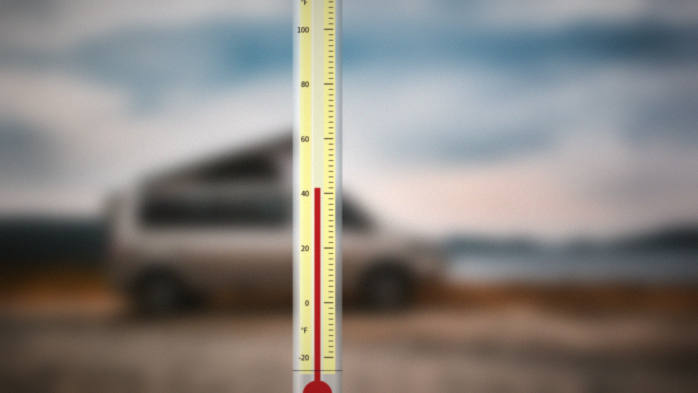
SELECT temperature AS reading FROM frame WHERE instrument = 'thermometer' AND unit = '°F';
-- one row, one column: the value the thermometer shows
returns 42 °F
